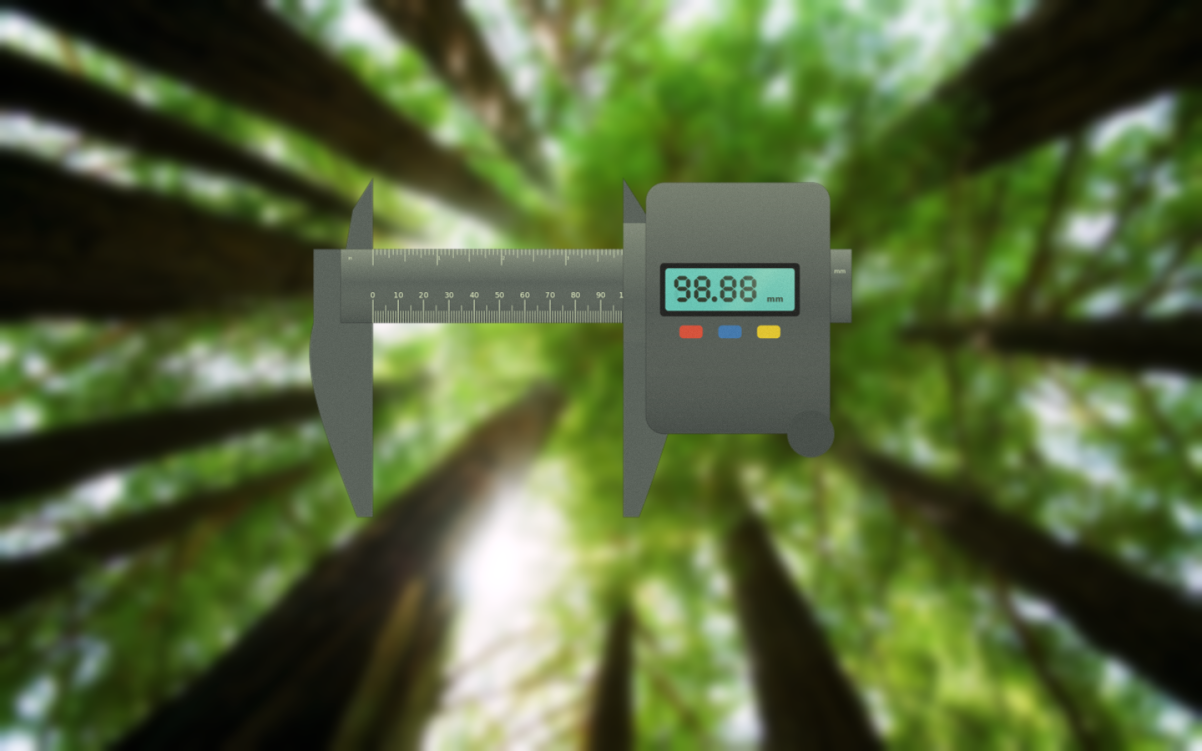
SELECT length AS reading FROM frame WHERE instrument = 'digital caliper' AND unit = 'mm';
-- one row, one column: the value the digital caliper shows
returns 98.88 mm
